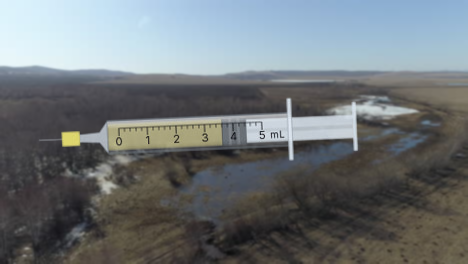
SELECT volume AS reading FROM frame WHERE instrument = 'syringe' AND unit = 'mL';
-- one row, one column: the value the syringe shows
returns 3.6 mL
